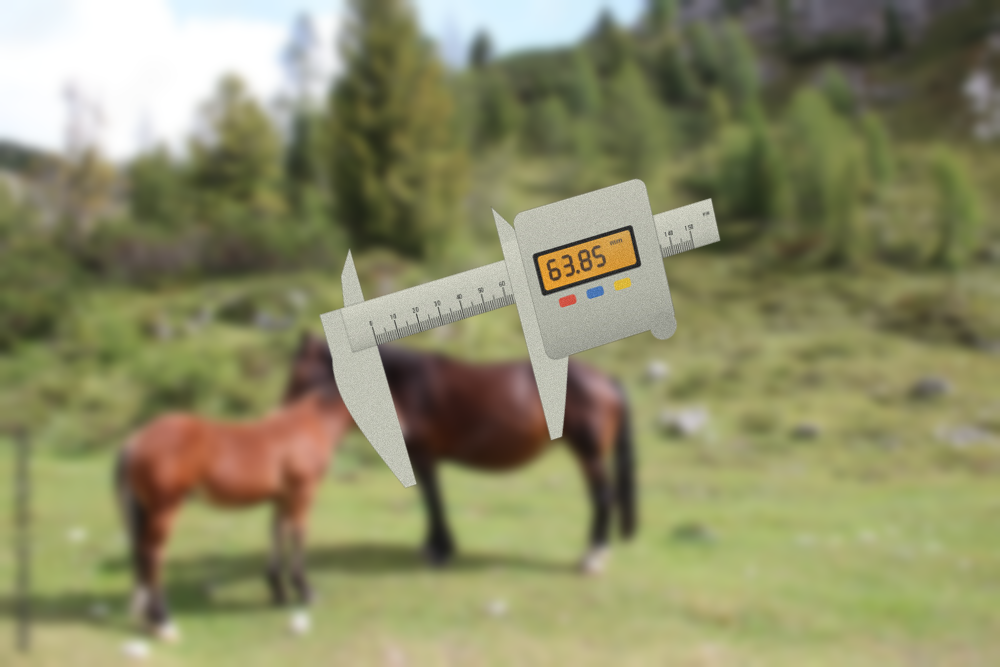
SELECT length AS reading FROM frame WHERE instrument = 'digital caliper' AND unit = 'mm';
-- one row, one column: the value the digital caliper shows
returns 63.85 mm
